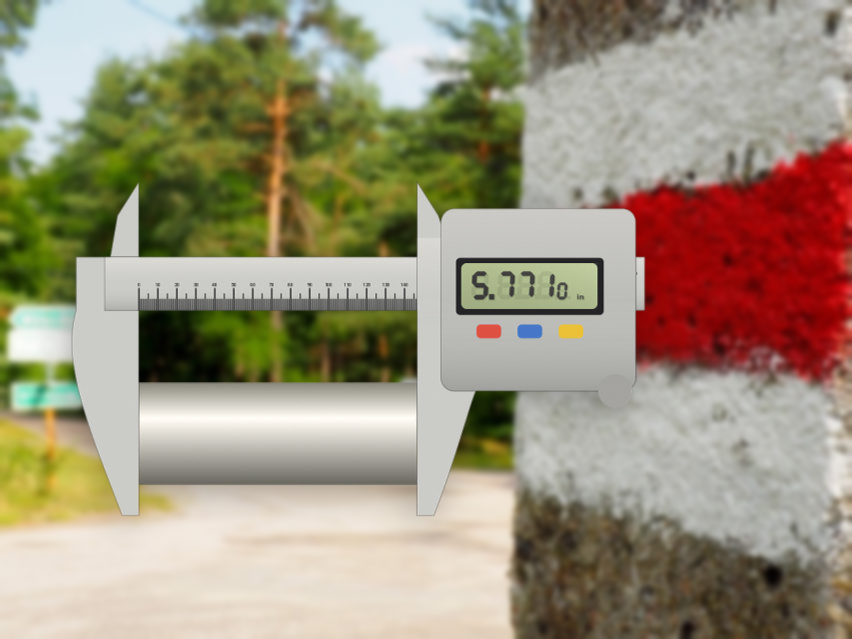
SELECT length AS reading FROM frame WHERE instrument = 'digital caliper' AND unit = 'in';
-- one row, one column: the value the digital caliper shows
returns 5.7710 in
